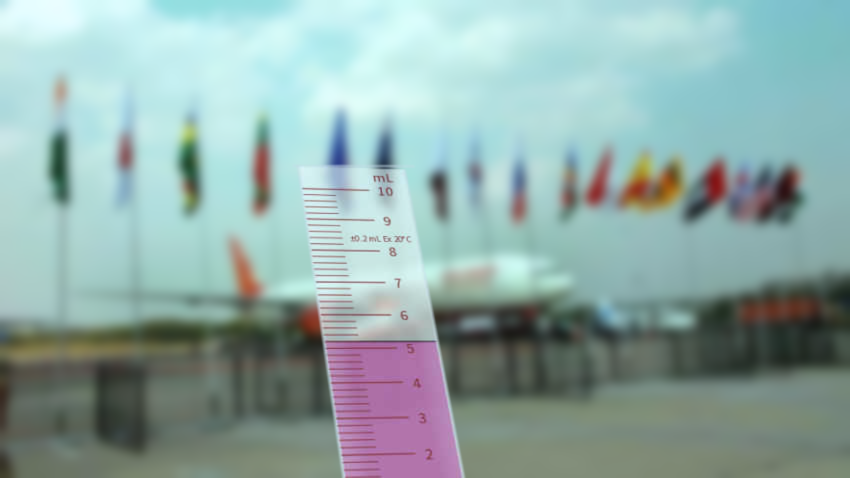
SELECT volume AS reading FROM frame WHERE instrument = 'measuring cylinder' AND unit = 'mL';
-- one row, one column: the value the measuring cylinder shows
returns 5.2 mL
